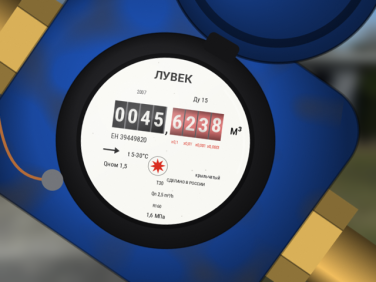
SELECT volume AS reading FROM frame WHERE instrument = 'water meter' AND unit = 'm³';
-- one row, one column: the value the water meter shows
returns 45.6238 m³
